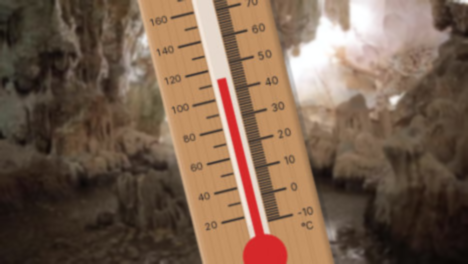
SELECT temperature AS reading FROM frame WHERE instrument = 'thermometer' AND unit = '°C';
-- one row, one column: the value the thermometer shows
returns 45 °C
